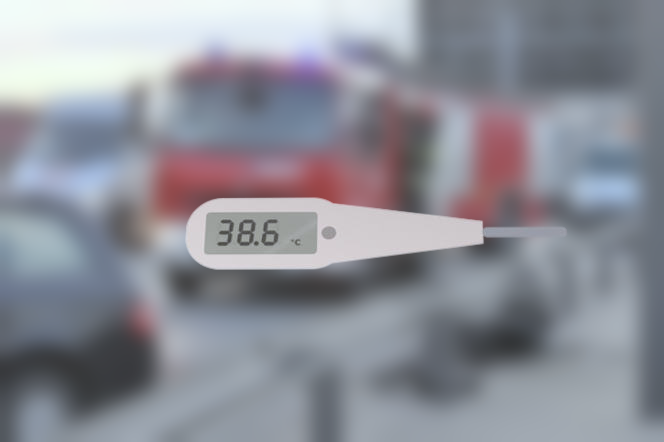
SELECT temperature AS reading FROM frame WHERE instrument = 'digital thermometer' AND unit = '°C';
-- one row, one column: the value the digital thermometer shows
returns 38.6 °C
